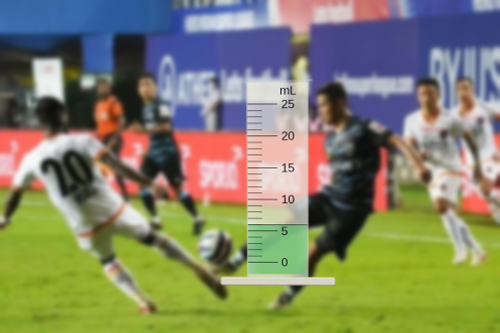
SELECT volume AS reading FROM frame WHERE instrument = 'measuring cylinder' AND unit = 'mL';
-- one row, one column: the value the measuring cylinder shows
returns 6 mL
